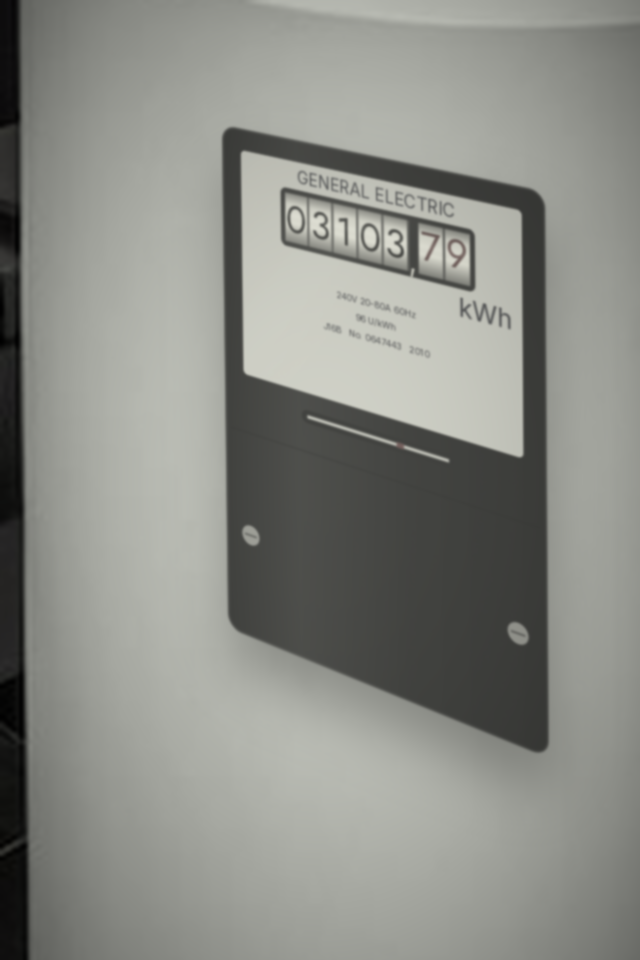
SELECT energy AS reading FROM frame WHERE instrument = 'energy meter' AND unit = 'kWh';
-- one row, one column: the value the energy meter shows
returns 3103.79 kWh
